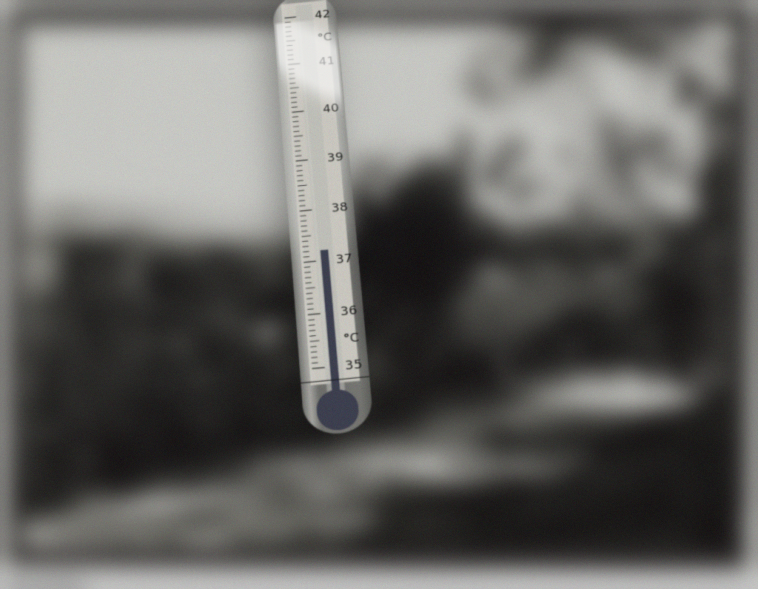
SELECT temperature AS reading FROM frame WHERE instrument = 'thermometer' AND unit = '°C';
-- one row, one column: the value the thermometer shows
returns 37.2 °C
